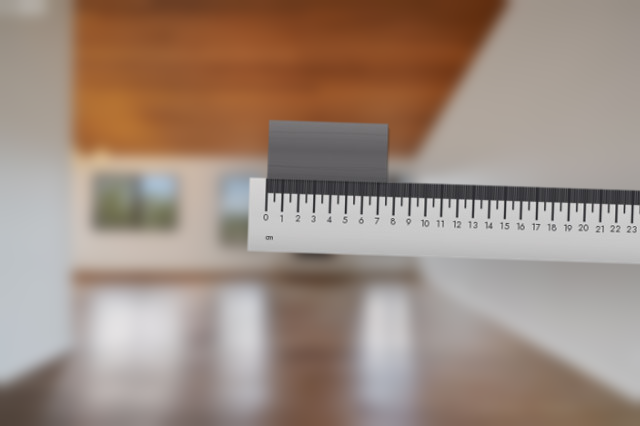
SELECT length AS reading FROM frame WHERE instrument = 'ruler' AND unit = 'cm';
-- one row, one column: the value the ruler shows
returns 7.5 cm
